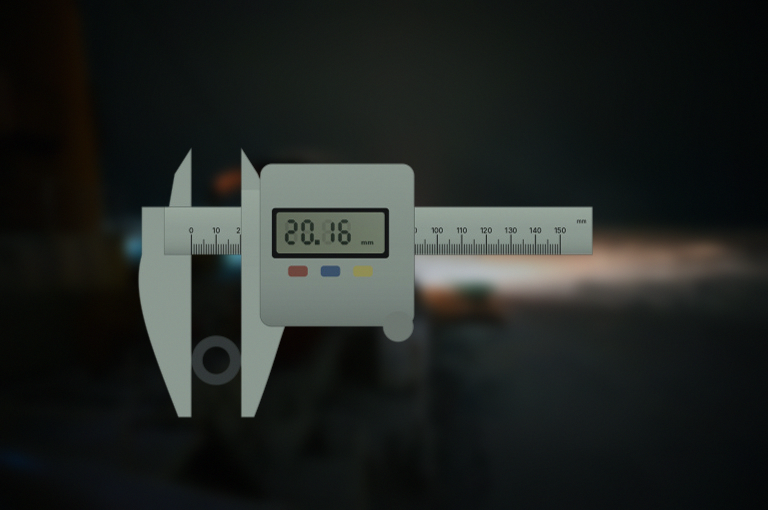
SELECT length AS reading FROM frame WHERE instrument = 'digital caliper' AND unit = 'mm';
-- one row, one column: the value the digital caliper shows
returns 20.16 mm
